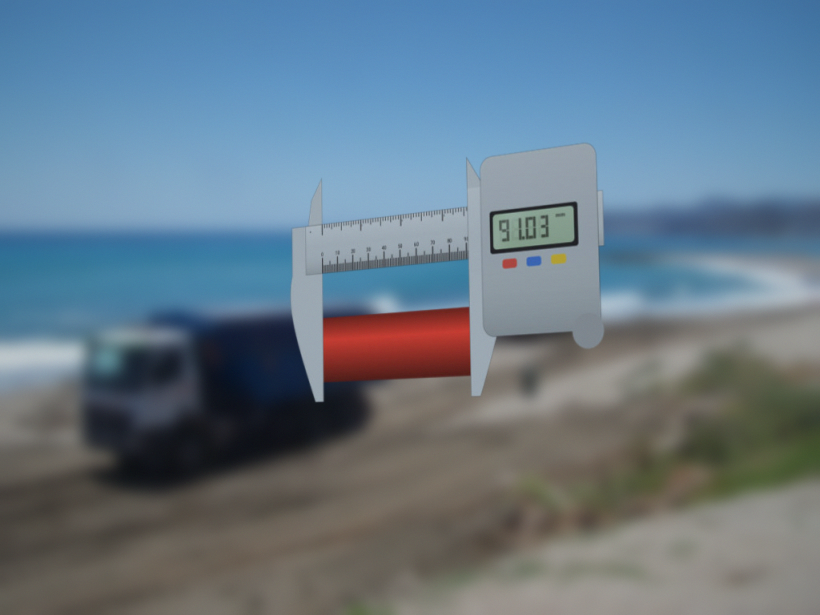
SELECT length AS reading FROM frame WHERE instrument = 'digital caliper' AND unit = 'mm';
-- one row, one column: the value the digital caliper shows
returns 91.03 mm
